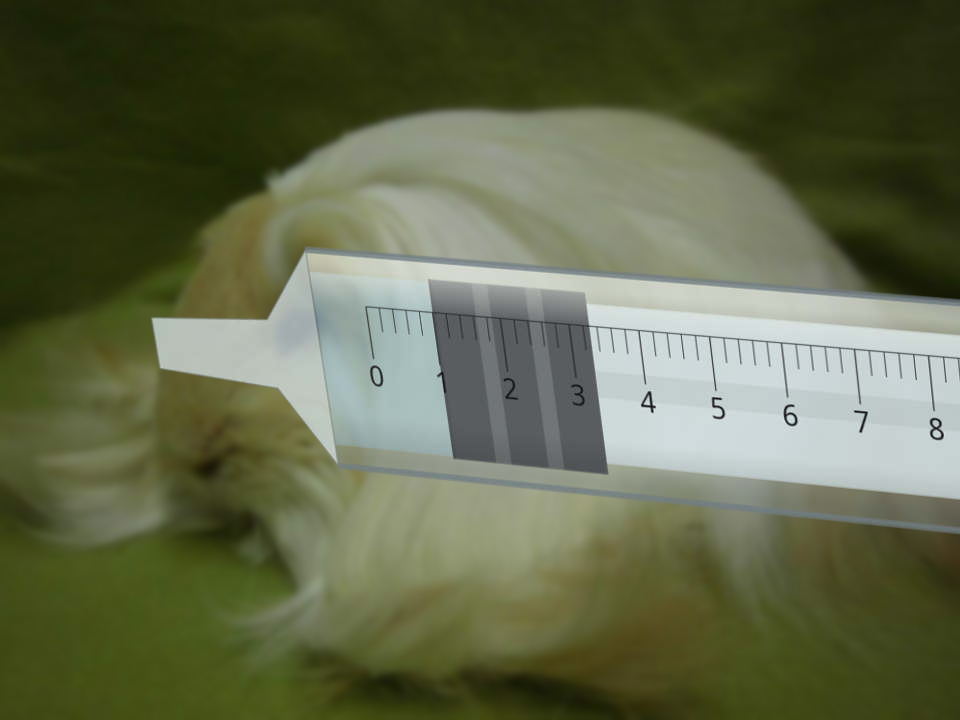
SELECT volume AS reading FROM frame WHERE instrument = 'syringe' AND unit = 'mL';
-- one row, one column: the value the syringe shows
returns 1 mL
